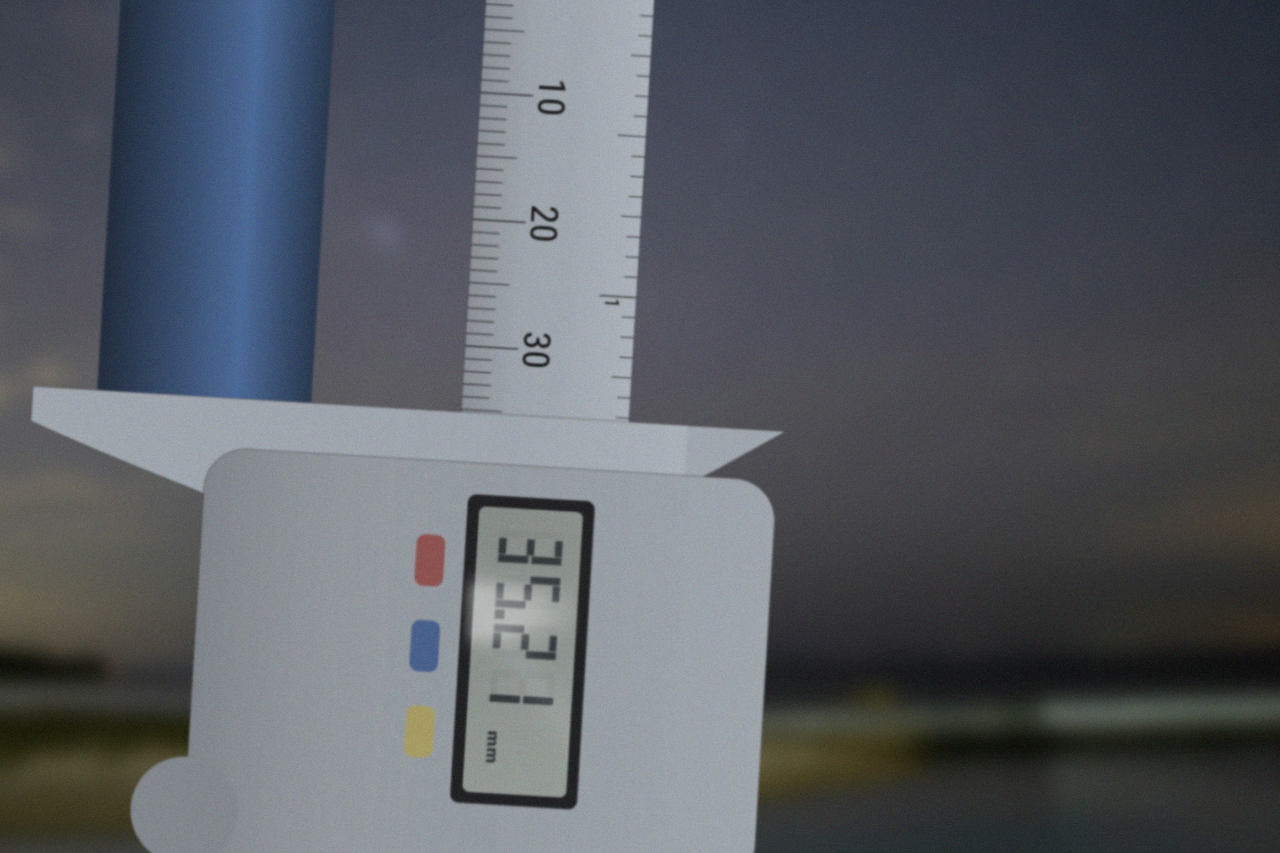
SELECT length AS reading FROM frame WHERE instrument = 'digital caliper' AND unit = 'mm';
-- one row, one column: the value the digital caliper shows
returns 35.21 mm
